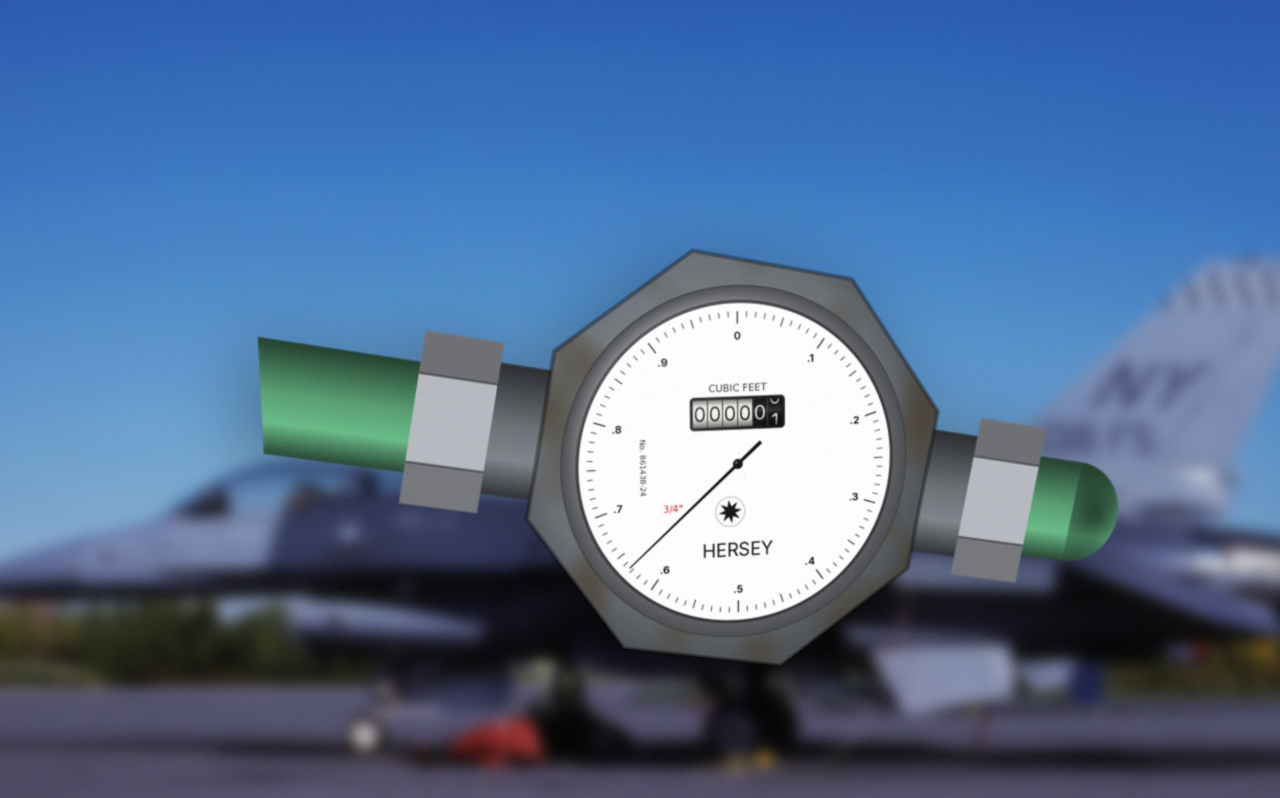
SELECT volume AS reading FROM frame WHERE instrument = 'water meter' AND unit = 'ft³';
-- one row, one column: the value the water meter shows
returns 0.63 ft³
